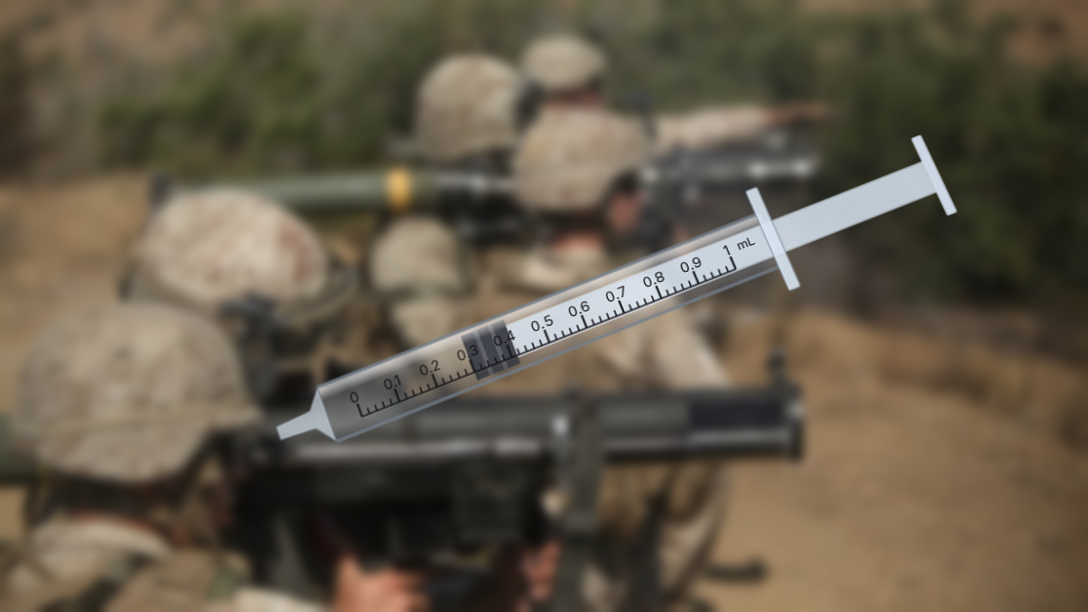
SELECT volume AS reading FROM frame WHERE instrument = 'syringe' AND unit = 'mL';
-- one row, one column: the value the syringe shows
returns 0.3 mL
